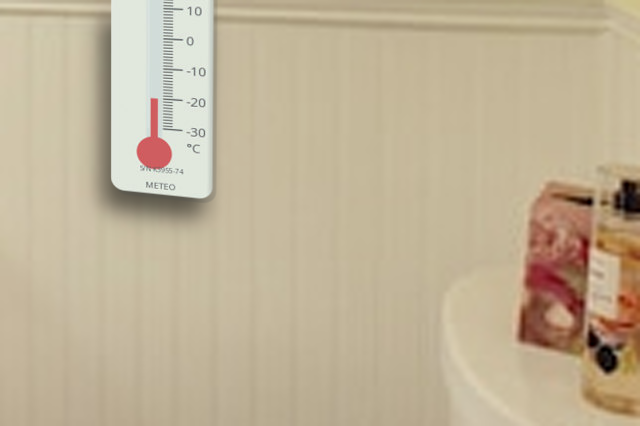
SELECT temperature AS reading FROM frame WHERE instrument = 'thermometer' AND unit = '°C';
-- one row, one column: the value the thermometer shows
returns -20 °C
